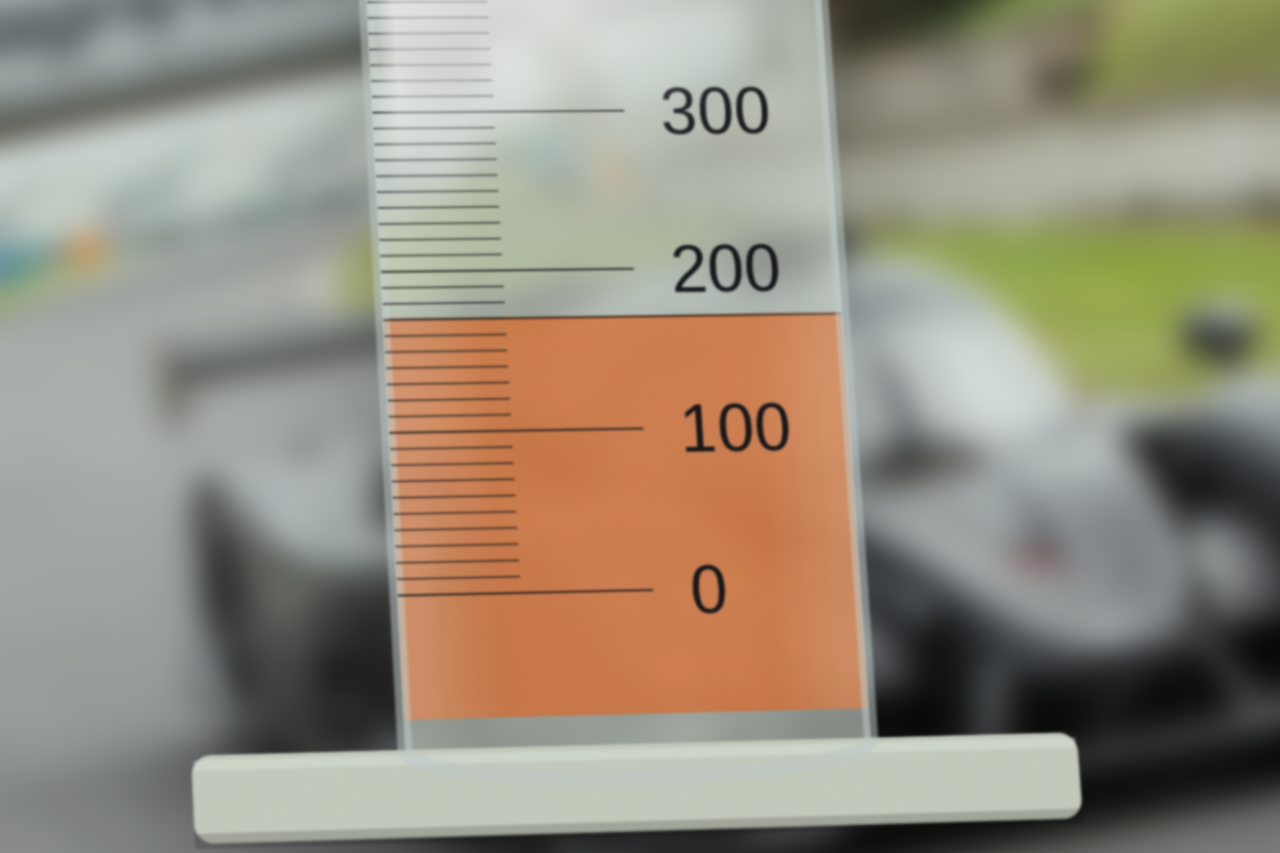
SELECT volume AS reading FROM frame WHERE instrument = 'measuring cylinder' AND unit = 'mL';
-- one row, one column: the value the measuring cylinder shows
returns 170 mL
